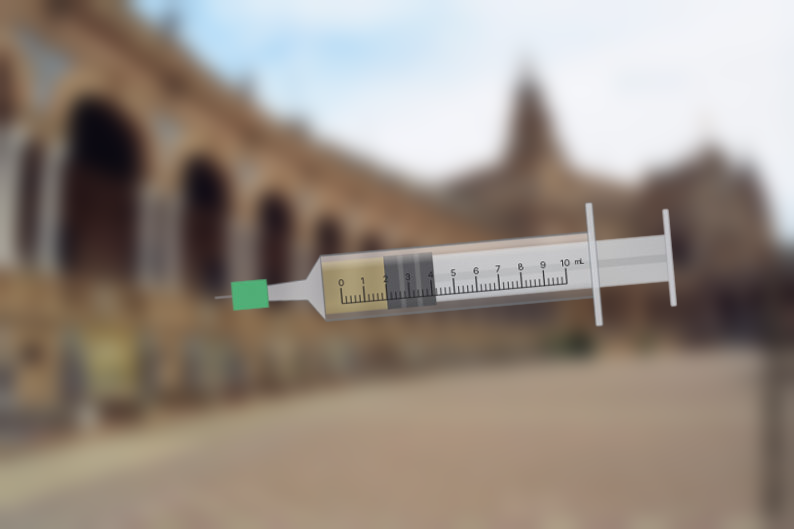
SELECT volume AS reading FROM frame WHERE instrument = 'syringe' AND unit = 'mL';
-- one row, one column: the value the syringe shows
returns 2 mL
